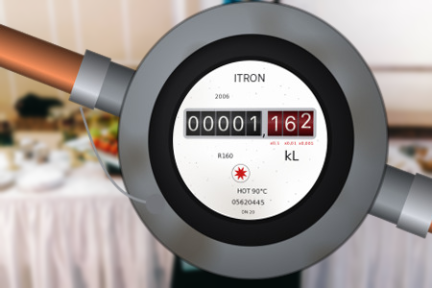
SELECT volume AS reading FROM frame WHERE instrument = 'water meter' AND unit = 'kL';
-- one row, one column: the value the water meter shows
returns 1.162 kL
